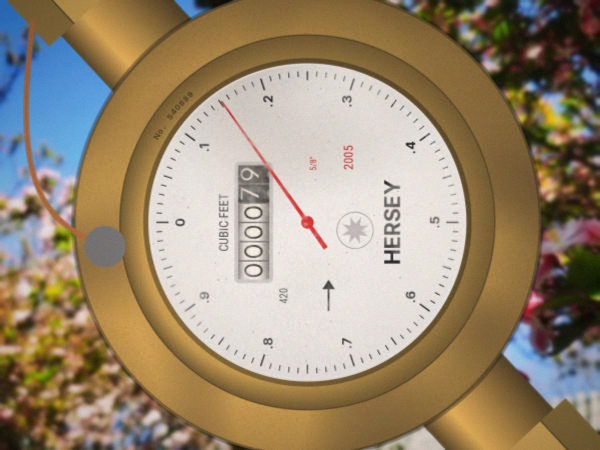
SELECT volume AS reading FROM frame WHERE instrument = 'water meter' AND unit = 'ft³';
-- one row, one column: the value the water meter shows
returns 79.15 ft³
